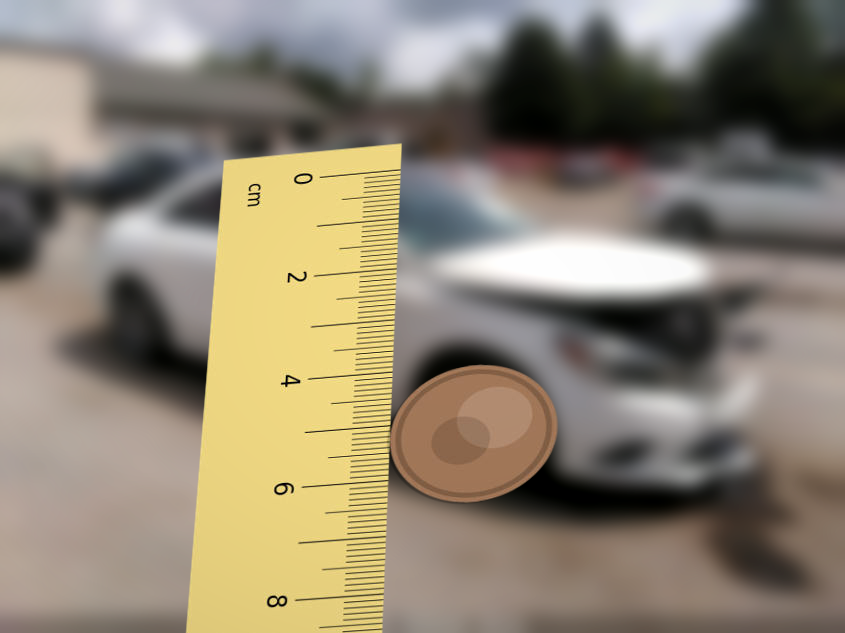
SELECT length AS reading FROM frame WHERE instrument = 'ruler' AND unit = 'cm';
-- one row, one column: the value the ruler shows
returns 2.5 cm
